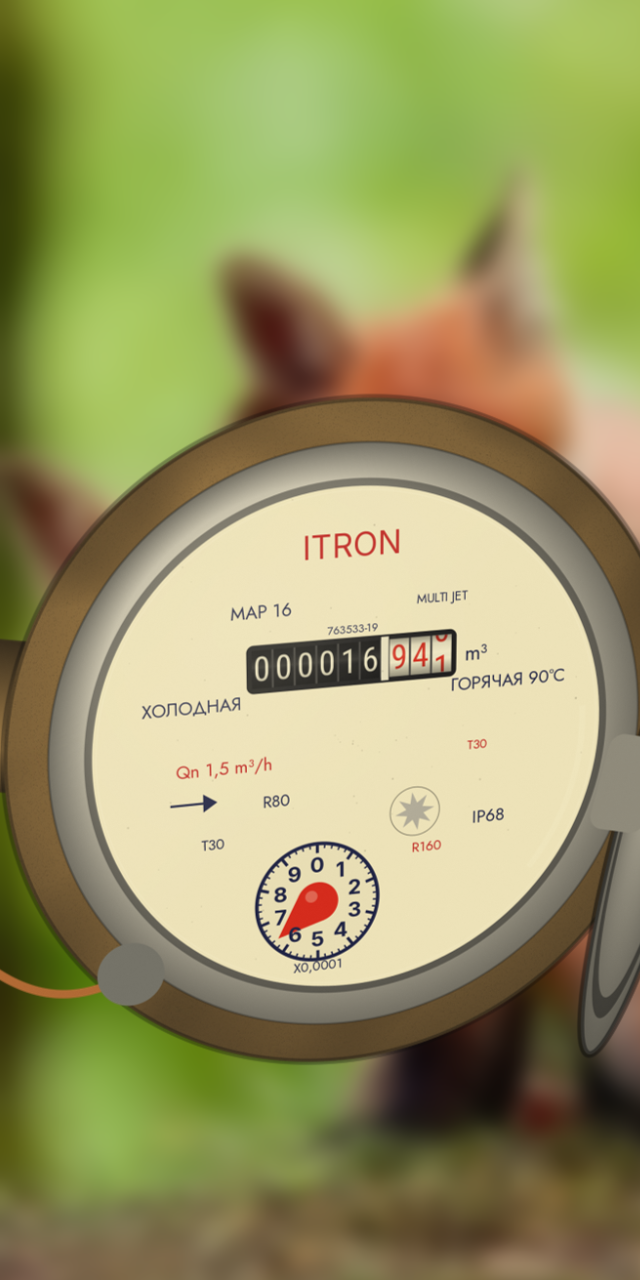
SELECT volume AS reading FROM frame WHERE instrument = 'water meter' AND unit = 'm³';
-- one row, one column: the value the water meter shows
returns 16.9406 m³
